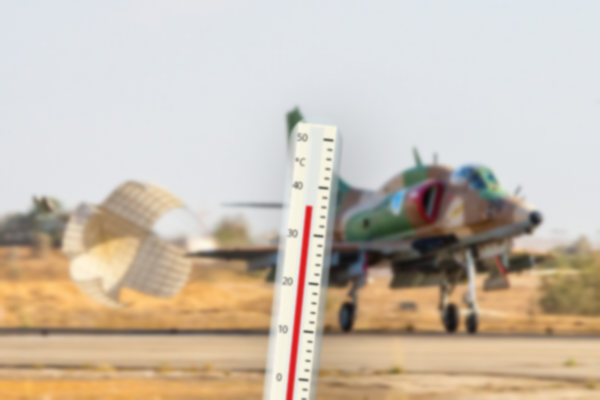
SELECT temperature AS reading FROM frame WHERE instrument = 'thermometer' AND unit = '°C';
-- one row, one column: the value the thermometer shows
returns 36 °C
